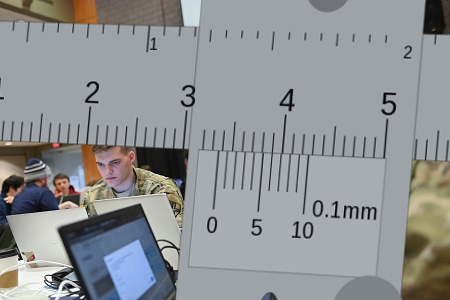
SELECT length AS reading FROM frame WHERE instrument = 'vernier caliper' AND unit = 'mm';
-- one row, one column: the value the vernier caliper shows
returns 33.6 mm
